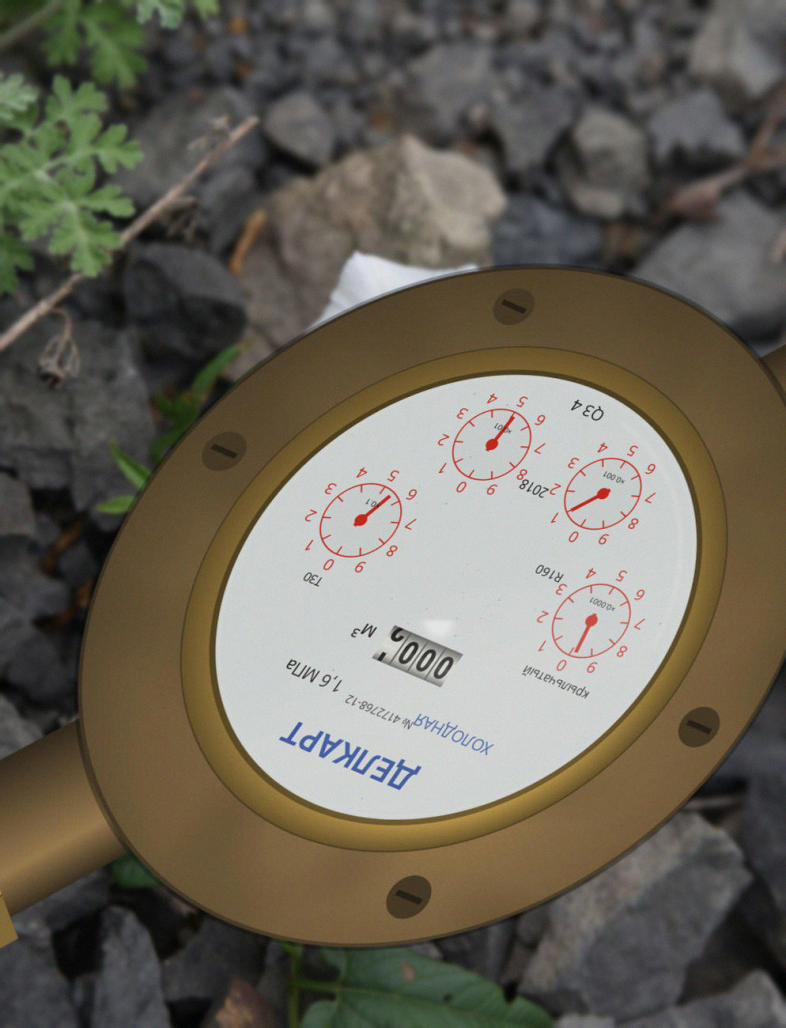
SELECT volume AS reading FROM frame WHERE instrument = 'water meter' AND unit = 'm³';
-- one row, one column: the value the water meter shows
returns 1.5509 m³
